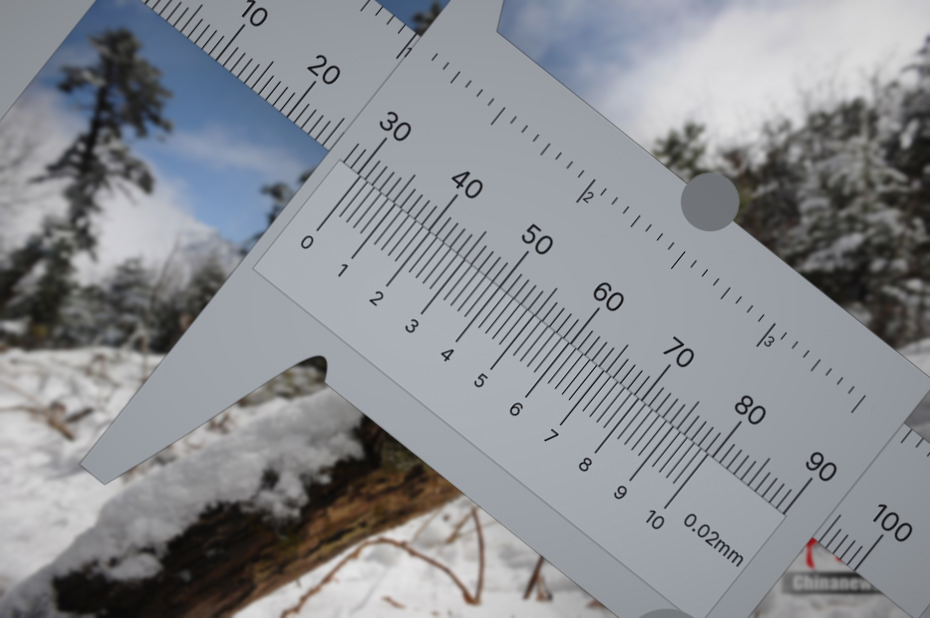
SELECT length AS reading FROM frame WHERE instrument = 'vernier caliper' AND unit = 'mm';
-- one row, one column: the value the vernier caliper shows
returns 30.4 mm
